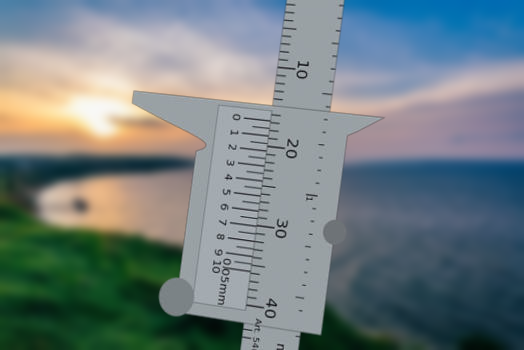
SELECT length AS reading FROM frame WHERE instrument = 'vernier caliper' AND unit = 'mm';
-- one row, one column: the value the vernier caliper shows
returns 16.8 mm
